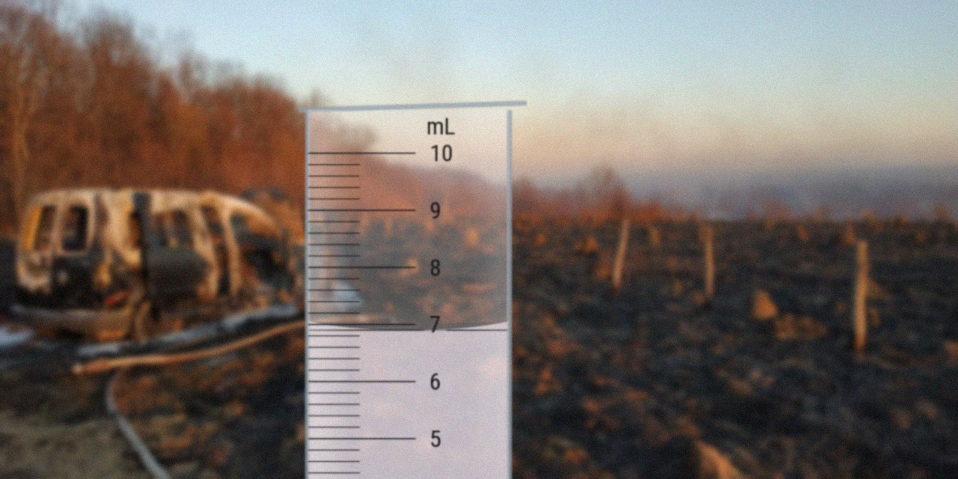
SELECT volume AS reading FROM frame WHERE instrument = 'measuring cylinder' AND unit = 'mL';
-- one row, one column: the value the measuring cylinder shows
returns 6.9 mL
